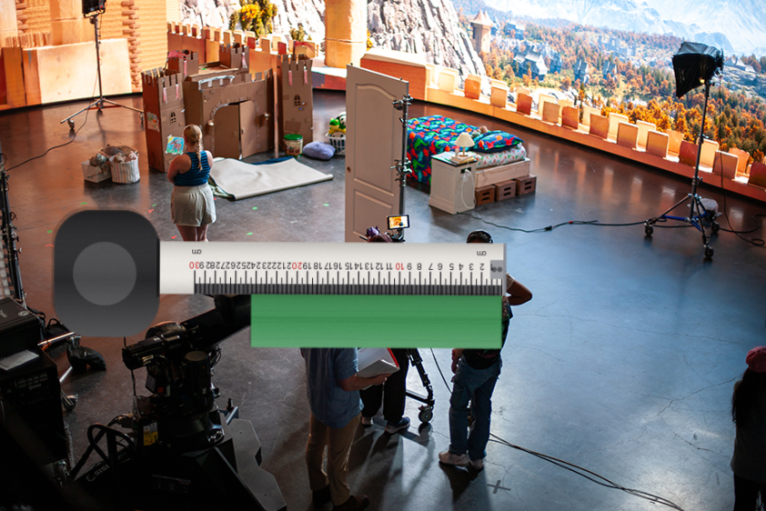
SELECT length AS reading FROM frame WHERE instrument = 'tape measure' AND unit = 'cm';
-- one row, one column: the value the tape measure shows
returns 24.5 cm
